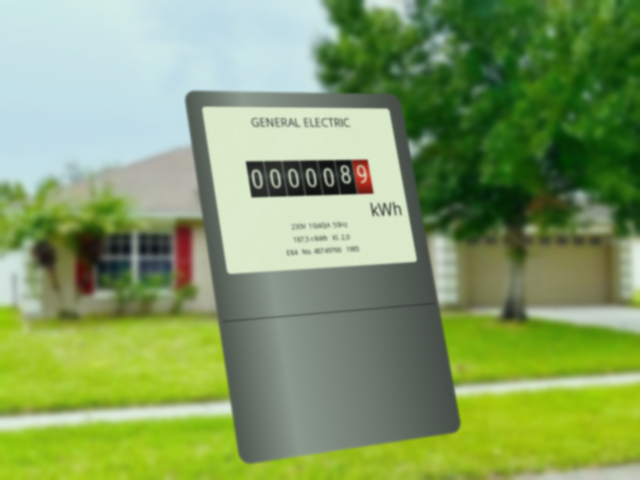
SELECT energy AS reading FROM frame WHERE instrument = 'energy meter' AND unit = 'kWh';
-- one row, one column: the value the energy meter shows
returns 8.9 kWh
